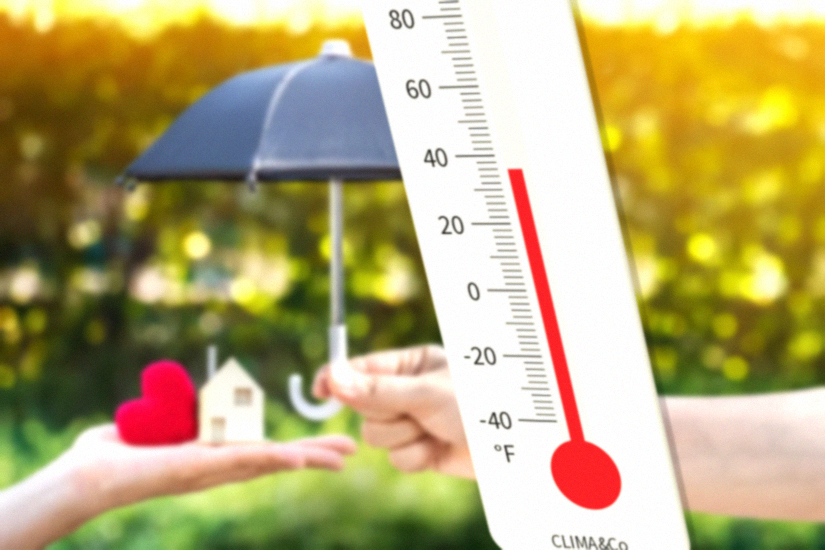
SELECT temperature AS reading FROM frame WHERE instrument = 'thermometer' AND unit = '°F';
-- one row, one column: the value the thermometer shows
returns 36 °F
